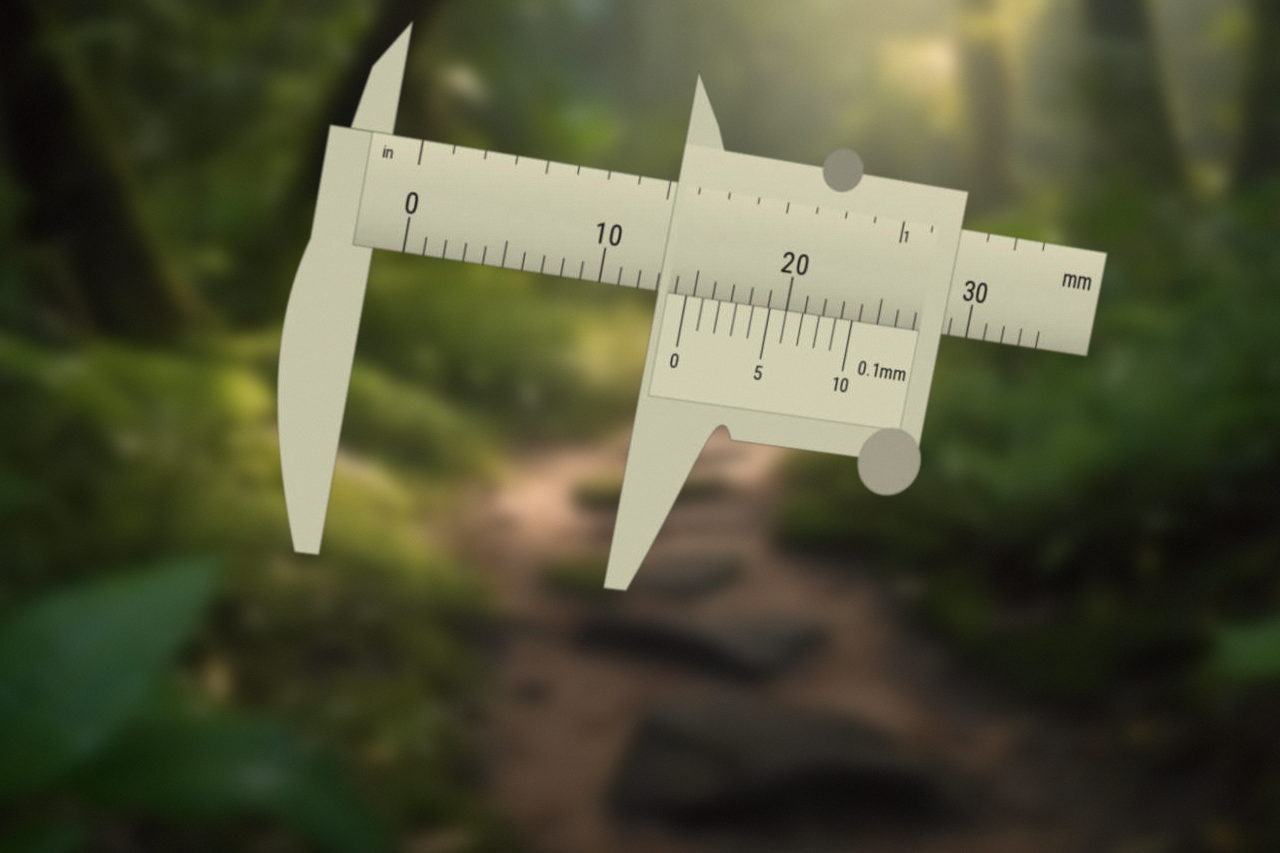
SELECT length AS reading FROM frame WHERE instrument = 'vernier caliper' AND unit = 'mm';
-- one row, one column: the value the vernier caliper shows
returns 14.6 mm
